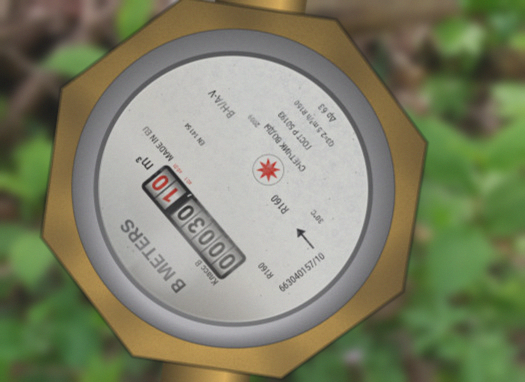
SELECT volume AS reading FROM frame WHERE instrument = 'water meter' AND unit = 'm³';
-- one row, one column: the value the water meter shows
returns 30.10 m³
